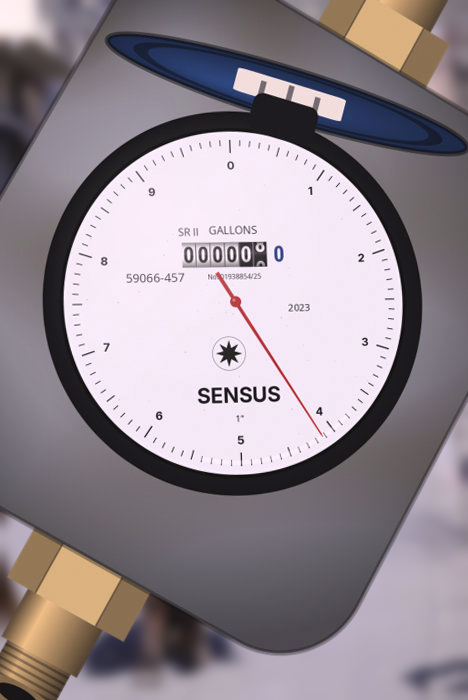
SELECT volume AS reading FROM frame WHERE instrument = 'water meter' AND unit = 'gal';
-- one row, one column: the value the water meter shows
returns 84.1 gal
